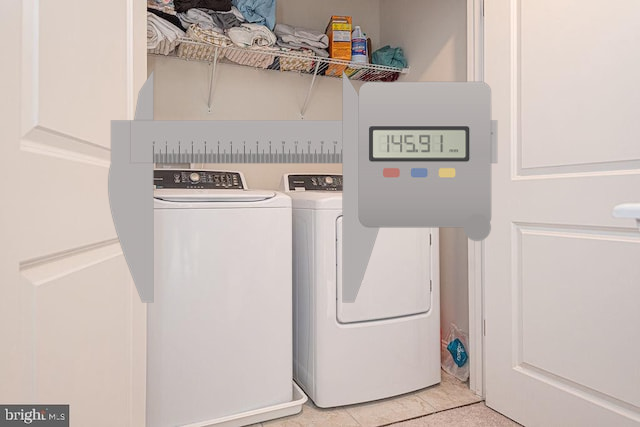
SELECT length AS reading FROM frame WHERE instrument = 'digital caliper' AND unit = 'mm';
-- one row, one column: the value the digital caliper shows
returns 145.91 mm
